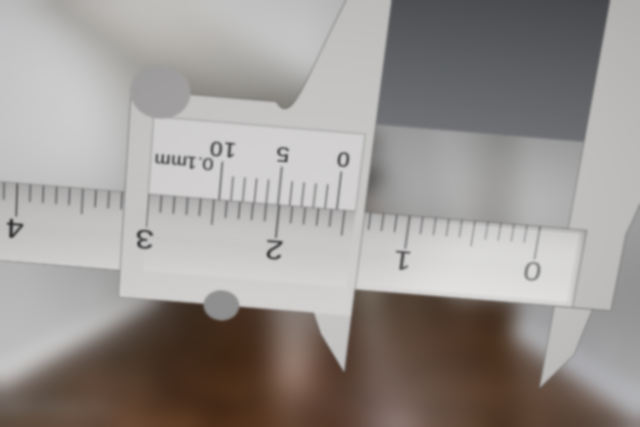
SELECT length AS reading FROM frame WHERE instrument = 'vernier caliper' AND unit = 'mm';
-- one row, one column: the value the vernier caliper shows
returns 15.6 mm
